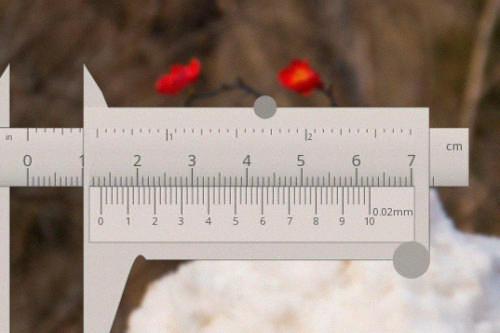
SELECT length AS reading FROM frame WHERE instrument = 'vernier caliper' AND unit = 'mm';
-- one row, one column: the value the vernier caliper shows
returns 13.4 mm
